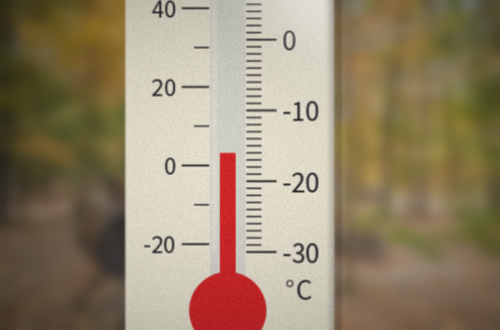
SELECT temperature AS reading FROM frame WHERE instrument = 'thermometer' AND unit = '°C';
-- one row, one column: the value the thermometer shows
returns -16 °C
